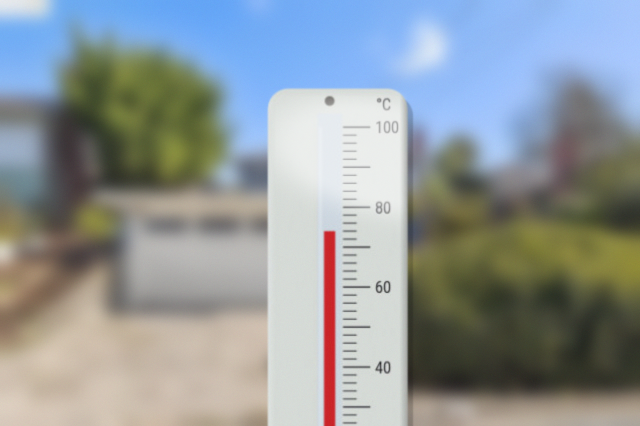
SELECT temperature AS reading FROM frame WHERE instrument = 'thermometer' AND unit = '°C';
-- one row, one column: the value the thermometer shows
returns 74 °C
